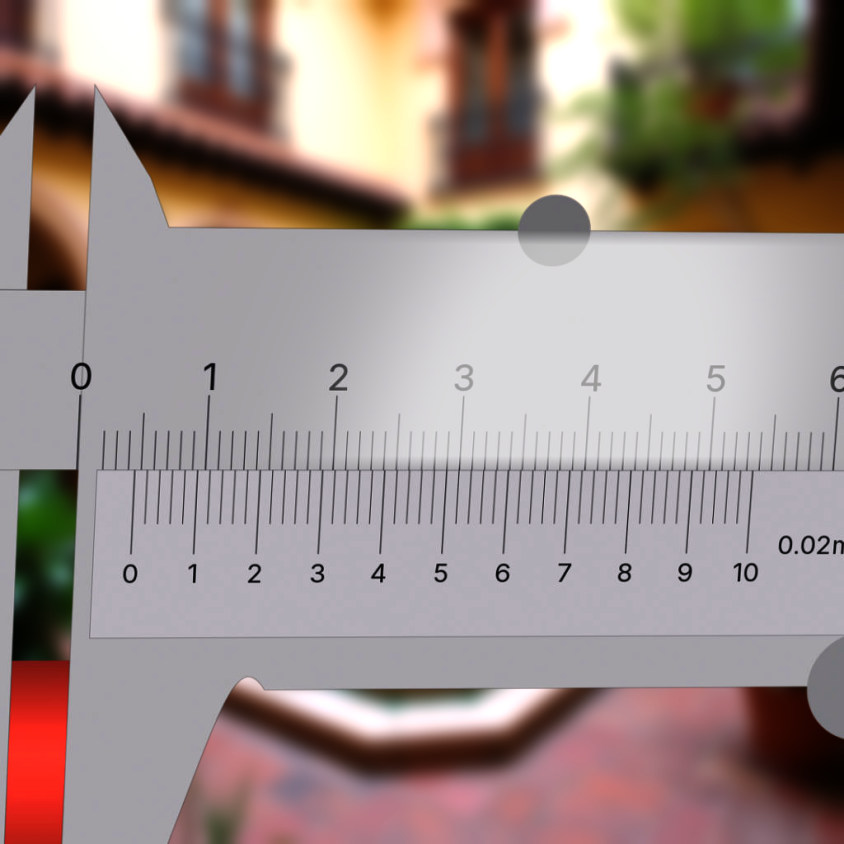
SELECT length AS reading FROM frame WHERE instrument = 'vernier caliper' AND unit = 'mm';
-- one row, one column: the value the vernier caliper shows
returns 4.5 mm
